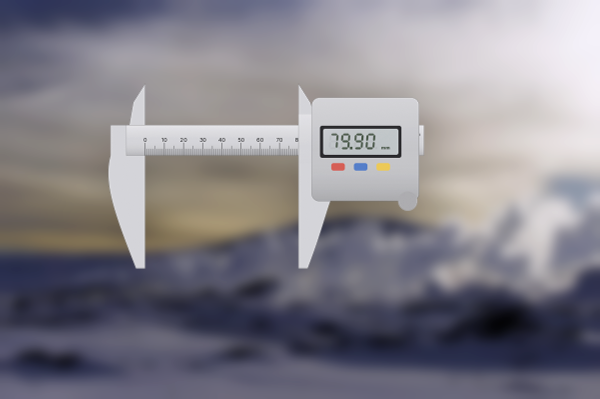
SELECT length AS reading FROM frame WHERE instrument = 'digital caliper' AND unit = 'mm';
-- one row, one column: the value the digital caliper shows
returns 79.90 mm
